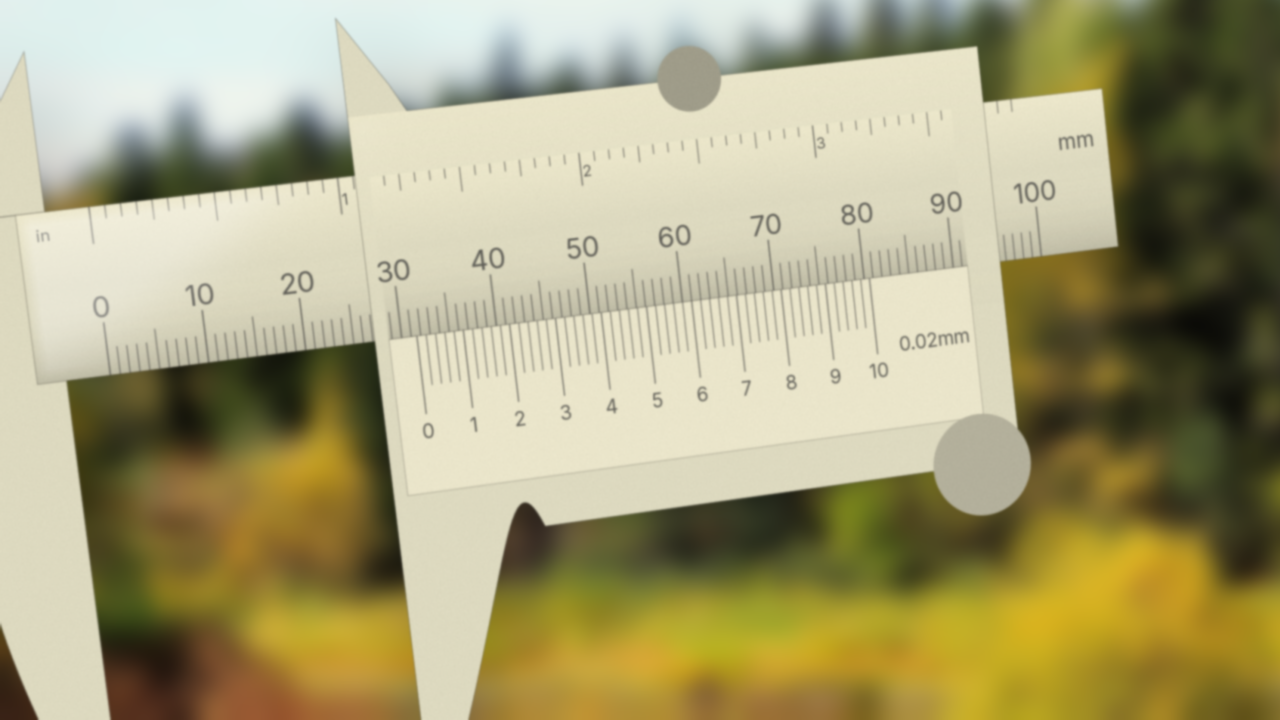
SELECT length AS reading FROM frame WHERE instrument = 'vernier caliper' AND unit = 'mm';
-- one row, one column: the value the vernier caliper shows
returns 31.6 mm
